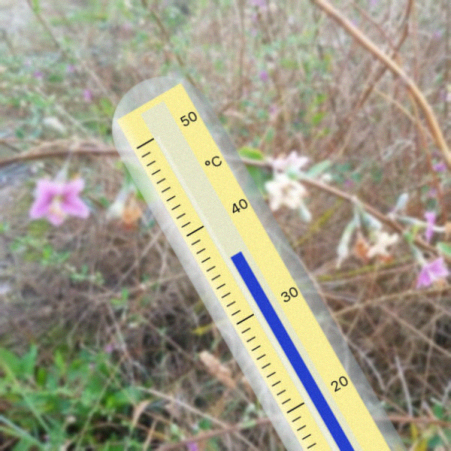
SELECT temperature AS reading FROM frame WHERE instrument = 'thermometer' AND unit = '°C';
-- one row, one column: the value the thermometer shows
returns 36 °C
